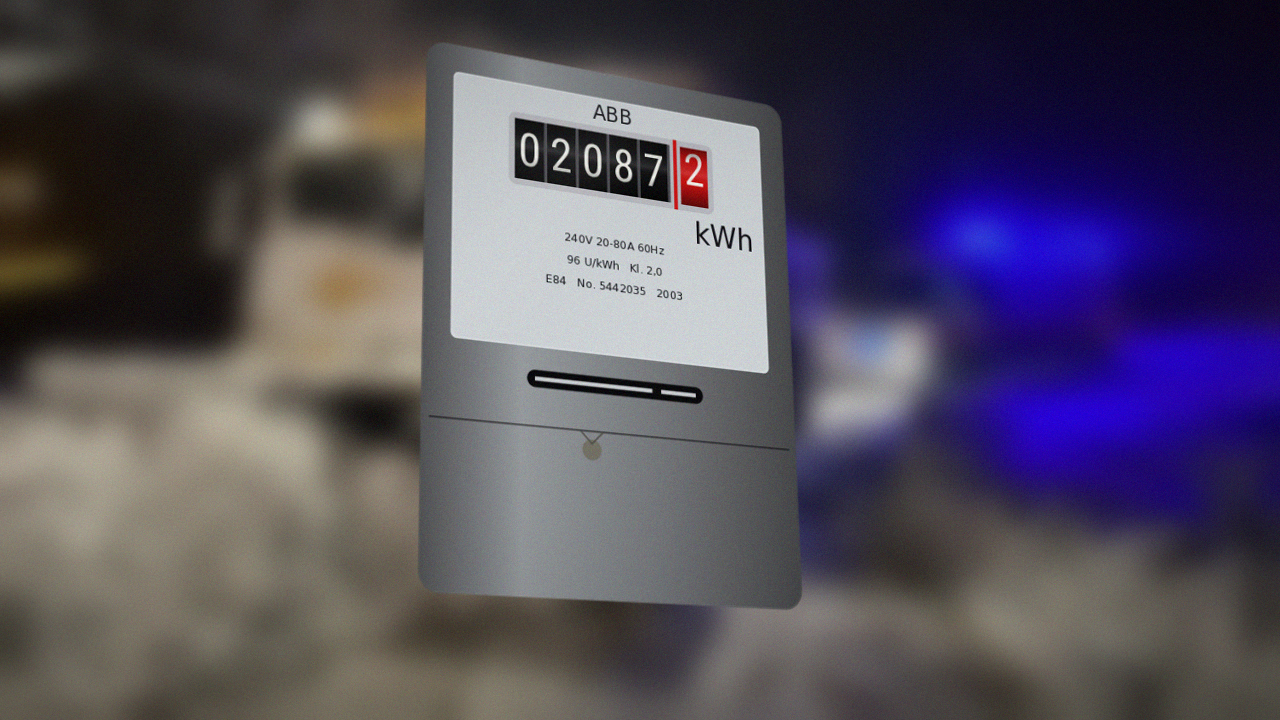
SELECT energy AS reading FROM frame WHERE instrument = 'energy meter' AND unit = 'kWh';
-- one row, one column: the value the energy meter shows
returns 2087.2 kWh
